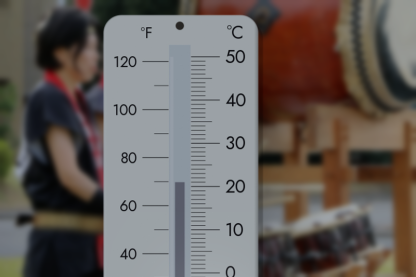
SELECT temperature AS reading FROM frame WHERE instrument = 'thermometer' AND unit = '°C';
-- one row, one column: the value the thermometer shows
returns 21 °C
